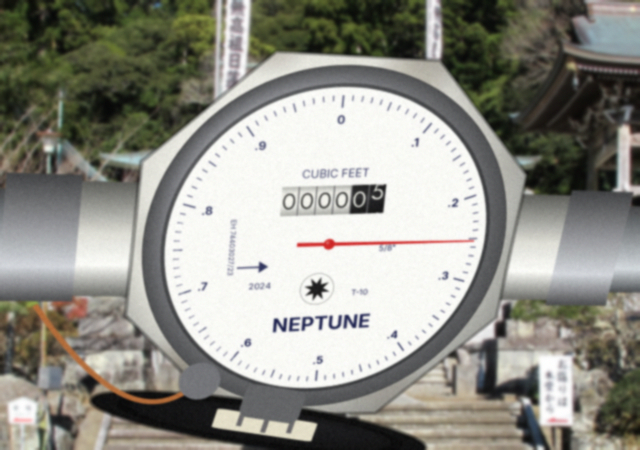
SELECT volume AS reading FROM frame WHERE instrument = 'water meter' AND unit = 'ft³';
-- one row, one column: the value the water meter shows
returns 5.25 ft³
